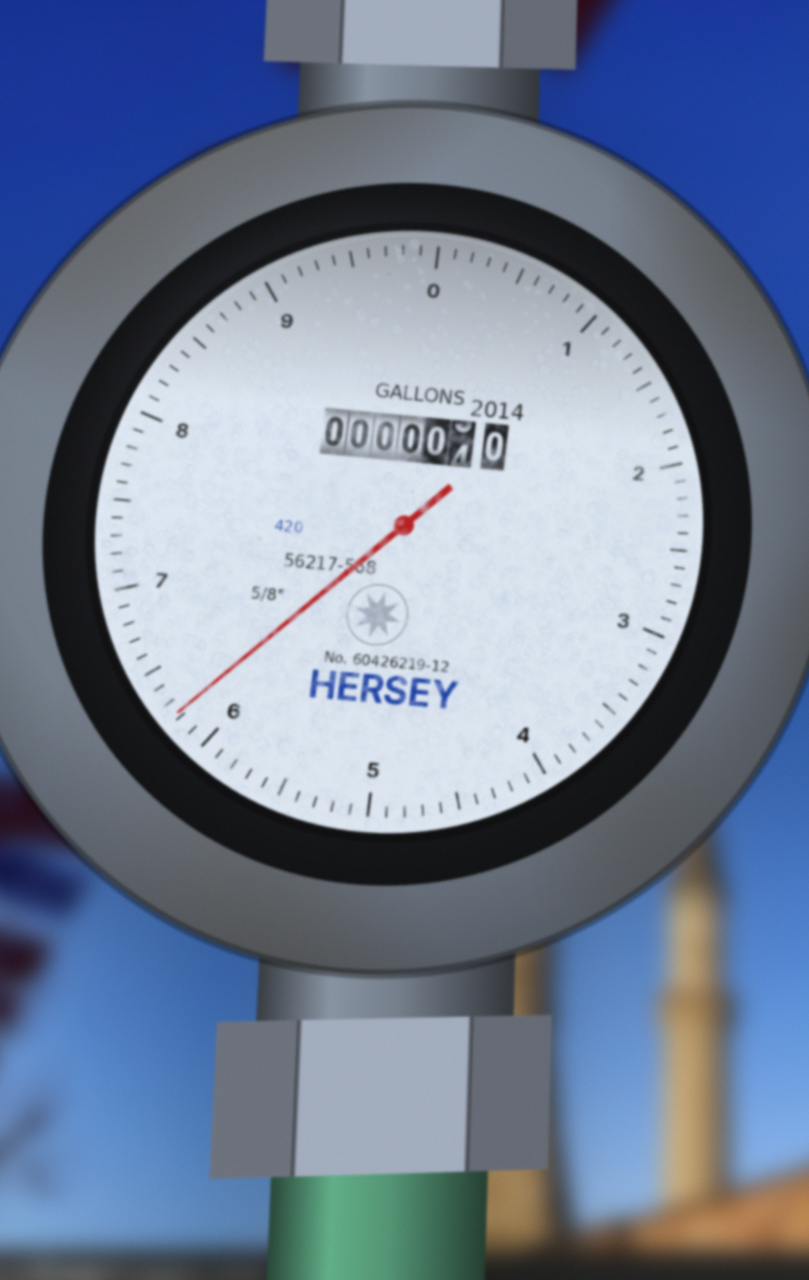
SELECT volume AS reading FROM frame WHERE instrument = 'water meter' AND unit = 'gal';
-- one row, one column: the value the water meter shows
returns 36.2 gal
